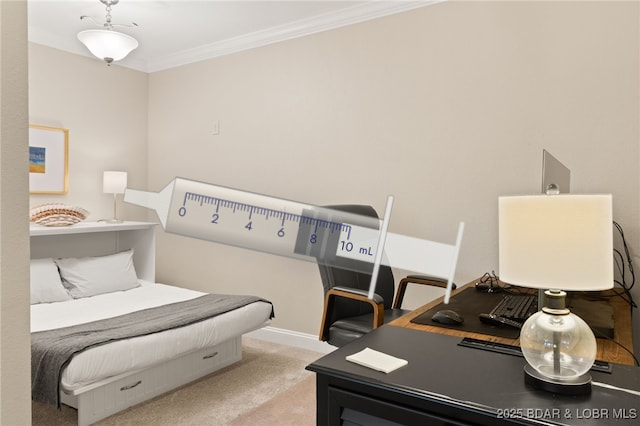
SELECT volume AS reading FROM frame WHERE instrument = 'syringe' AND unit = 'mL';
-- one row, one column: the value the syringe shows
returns 7 mL
